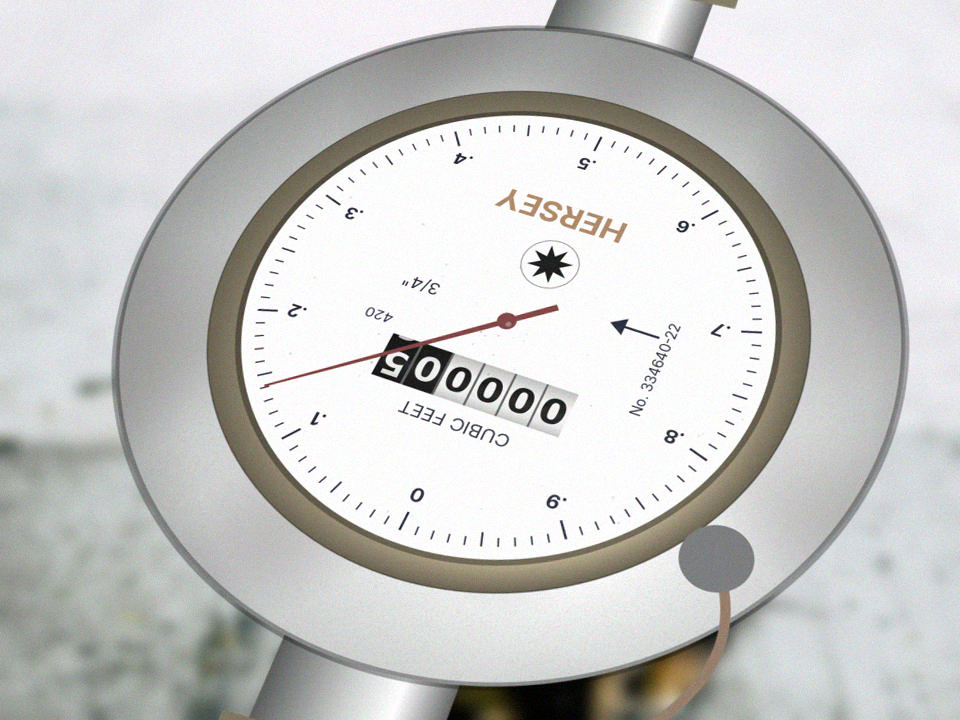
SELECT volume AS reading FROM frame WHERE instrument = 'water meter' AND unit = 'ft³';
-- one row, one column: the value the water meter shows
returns 5.14 ft³
